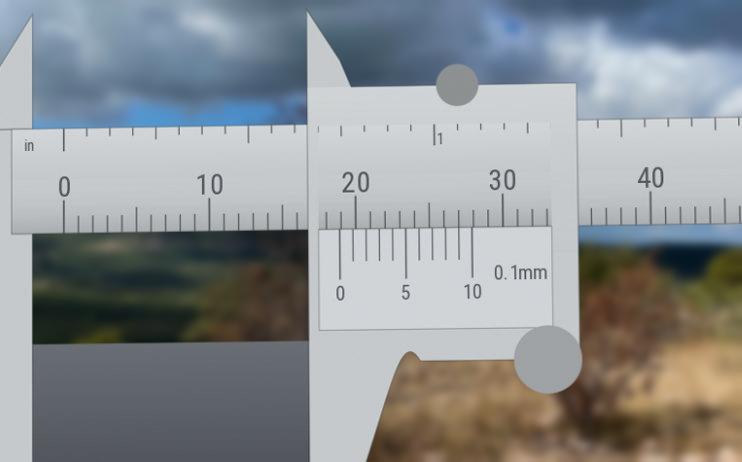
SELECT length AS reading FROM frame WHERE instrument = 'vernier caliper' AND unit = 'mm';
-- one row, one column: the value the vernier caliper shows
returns 18.9 mm
